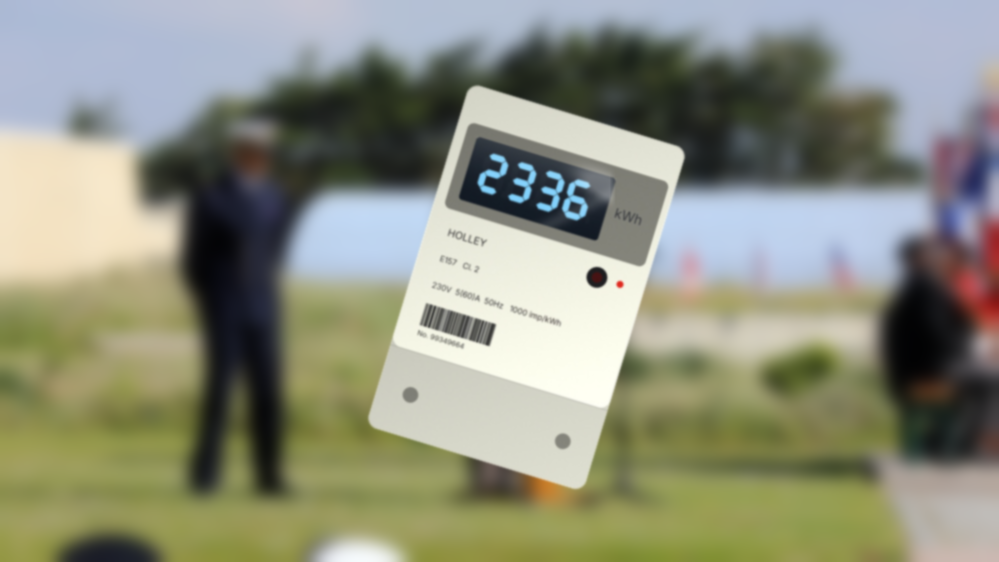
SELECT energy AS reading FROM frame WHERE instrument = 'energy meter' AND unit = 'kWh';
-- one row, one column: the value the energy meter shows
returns 2336 kWh
